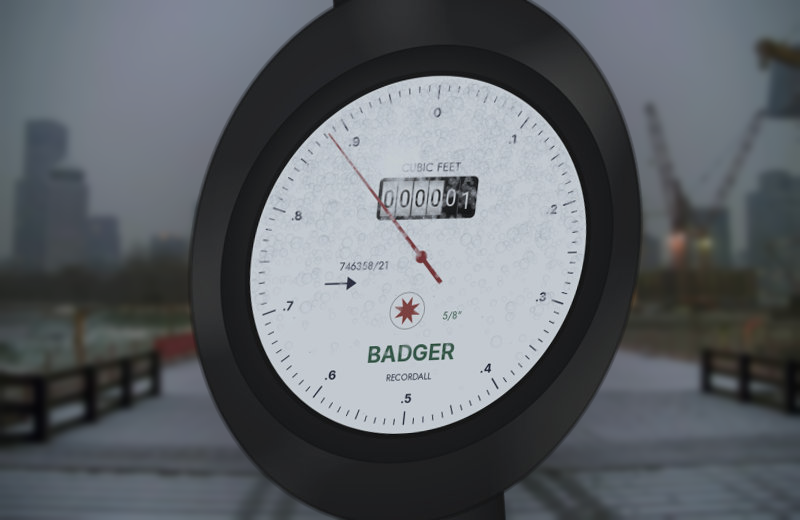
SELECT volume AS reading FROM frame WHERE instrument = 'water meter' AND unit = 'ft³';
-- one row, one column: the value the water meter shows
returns 0.88 ft³
